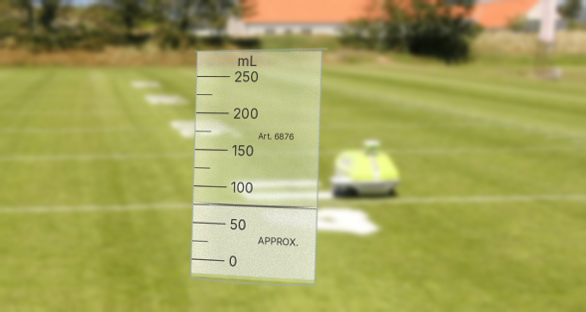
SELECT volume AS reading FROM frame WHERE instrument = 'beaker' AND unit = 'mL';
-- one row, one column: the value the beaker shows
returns 75 mL
